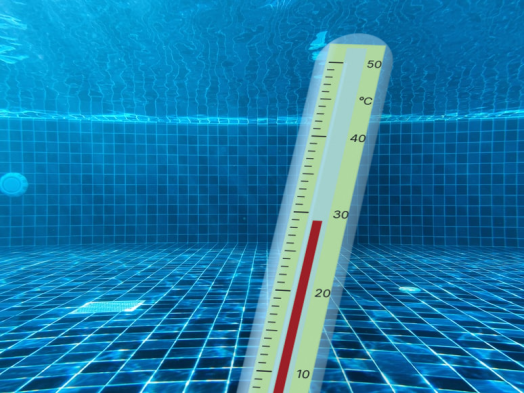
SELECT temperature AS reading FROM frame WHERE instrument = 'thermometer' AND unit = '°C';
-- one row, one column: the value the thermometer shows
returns 29 °C
